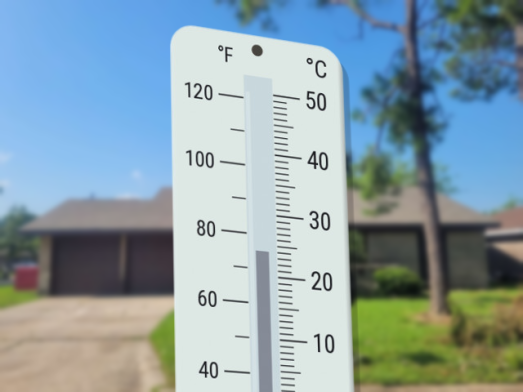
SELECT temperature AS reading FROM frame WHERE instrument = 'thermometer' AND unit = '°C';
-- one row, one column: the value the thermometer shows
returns 24 °C
